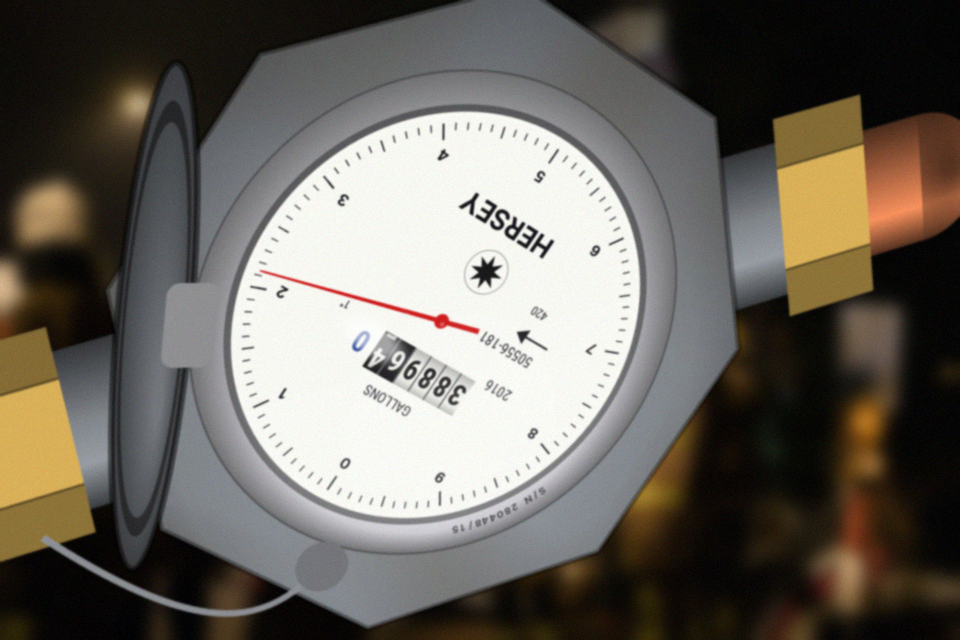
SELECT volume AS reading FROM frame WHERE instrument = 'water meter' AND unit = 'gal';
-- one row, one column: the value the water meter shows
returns 3889642.1 gal
